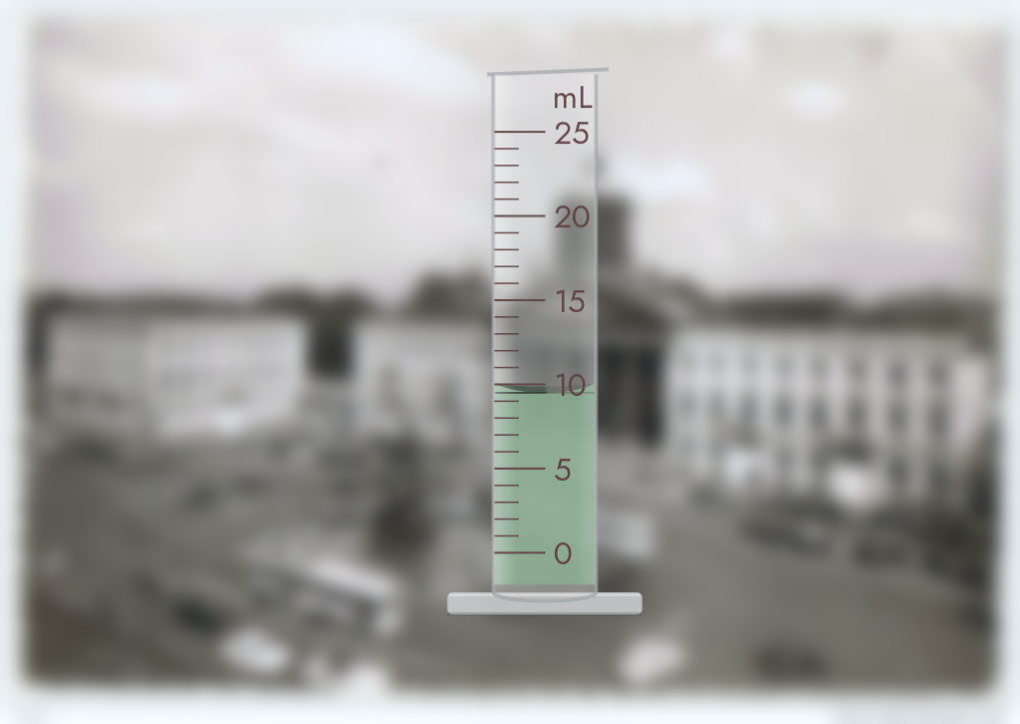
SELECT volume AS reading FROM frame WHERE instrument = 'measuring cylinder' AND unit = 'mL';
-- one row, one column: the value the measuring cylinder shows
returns 9.5 mL
